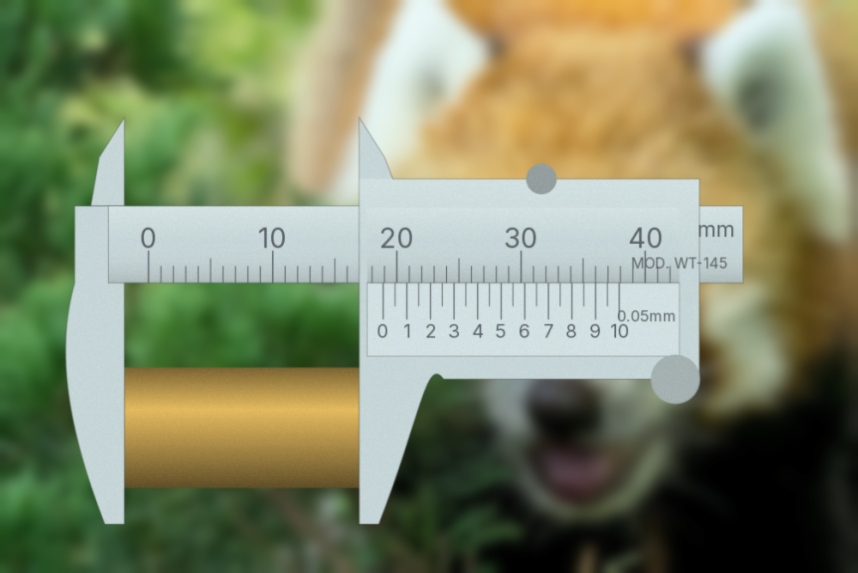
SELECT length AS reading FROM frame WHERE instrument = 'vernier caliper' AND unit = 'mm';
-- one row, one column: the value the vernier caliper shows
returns 18.9 mm
